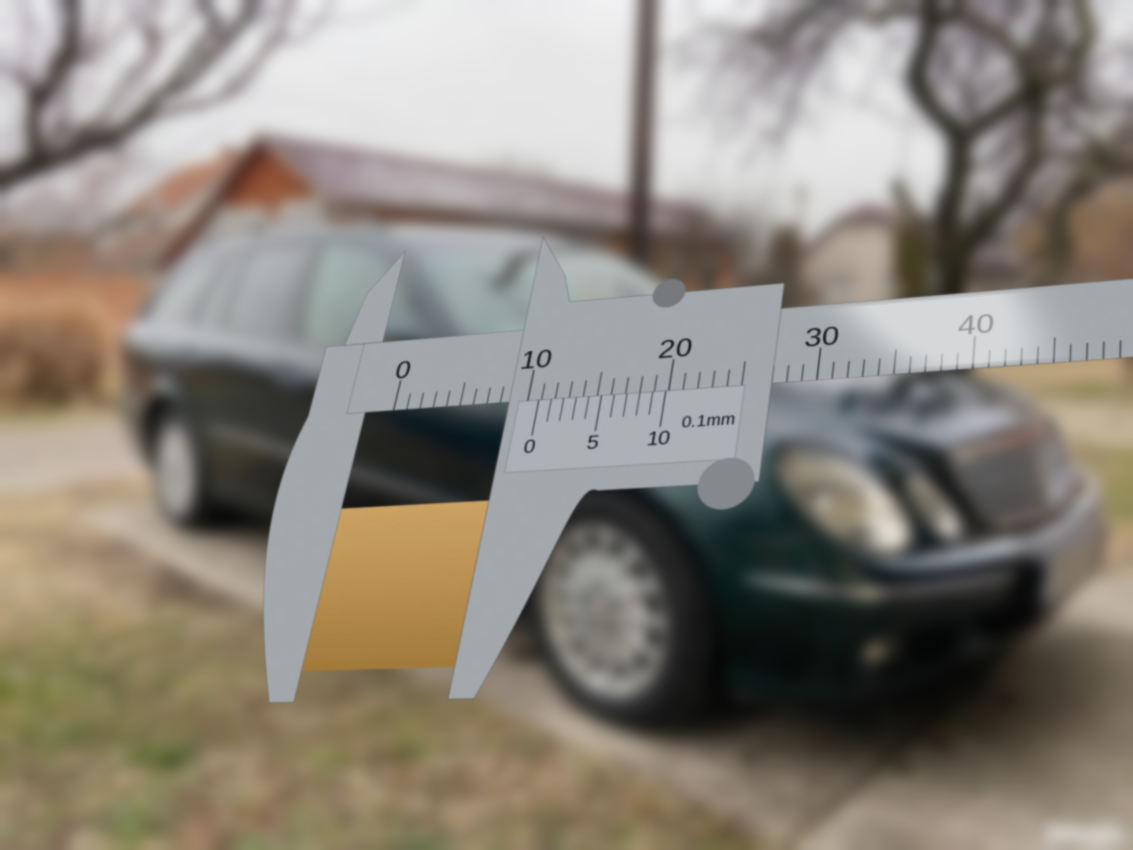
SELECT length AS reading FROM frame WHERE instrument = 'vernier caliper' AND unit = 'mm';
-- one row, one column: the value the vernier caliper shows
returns 10.8 mm
